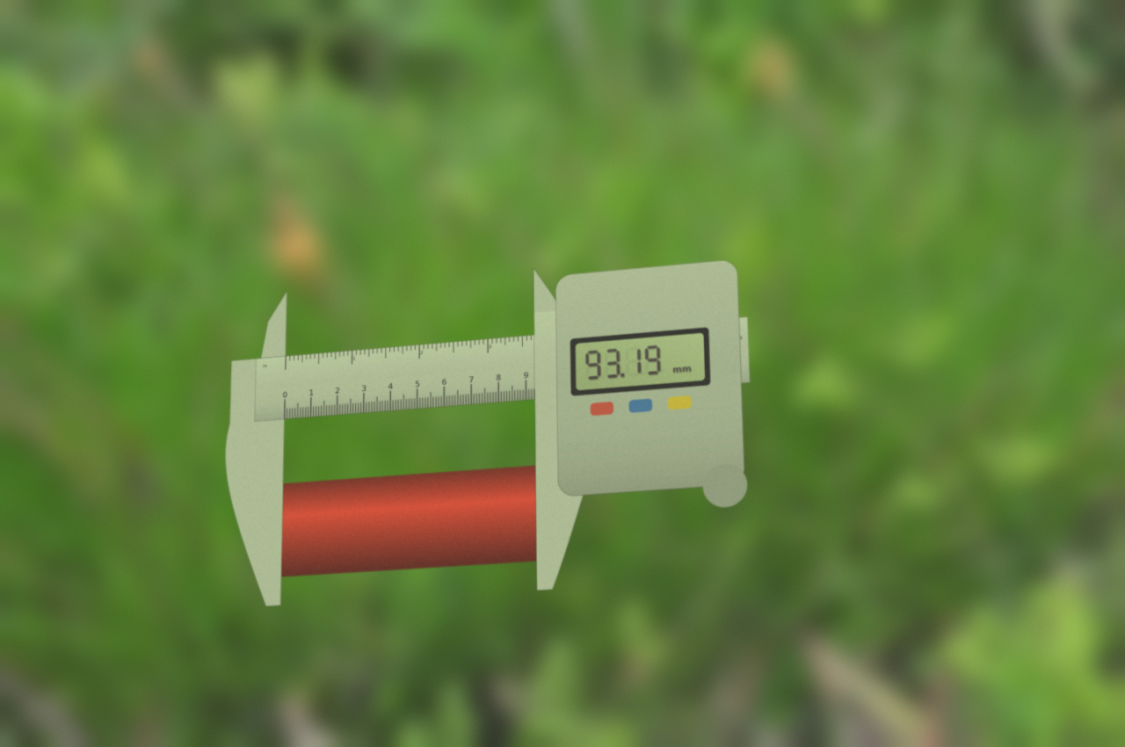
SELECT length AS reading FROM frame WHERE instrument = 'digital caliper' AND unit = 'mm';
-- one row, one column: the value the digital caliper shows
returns 93.19 mm
